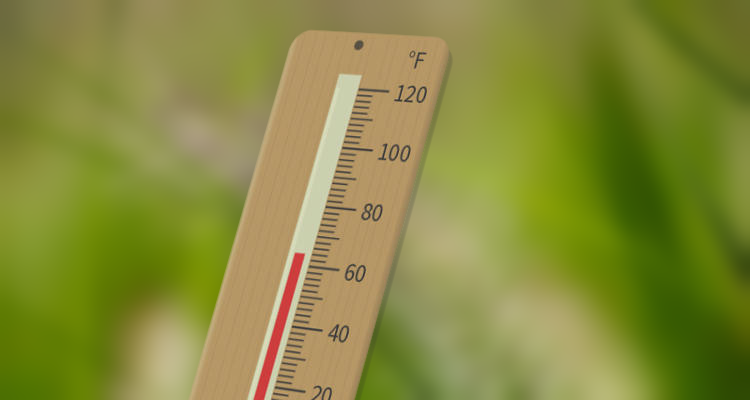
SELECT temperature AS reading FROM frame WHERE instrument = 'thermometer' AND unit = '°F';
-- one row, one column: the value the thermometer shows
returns 64 °F
